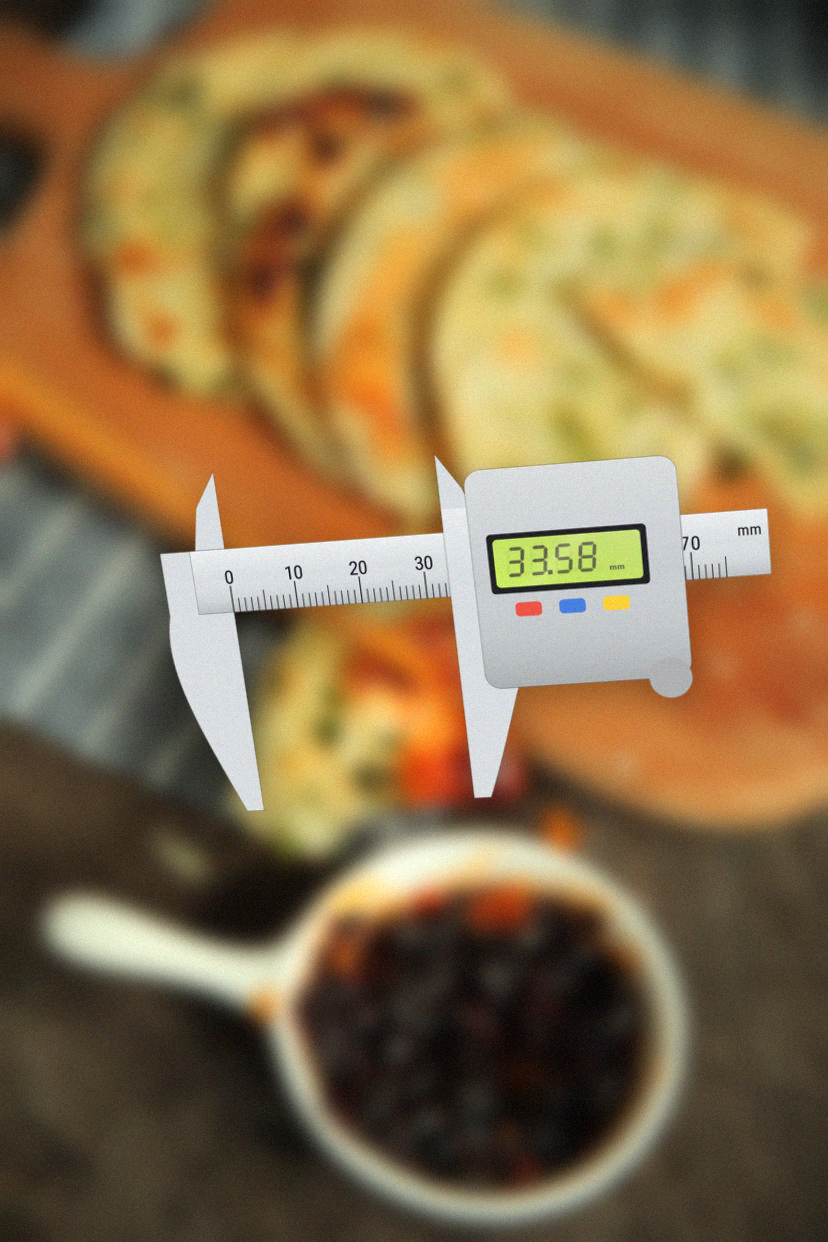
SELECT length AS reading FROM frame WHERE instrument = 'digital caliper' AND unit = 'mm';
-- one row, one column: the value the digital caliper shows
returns 33.58 mm
